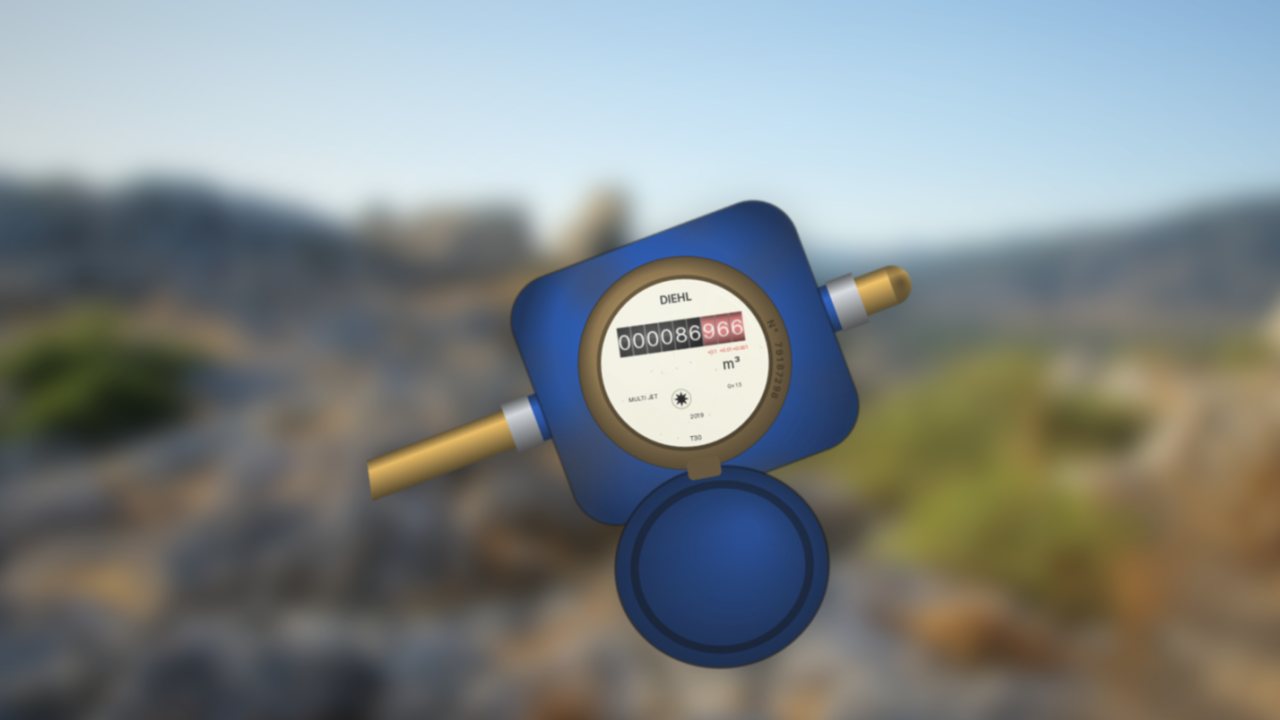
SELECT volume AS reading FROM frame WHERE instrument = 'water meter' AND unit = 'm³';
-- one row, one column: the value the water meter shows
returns 86.966 m³
